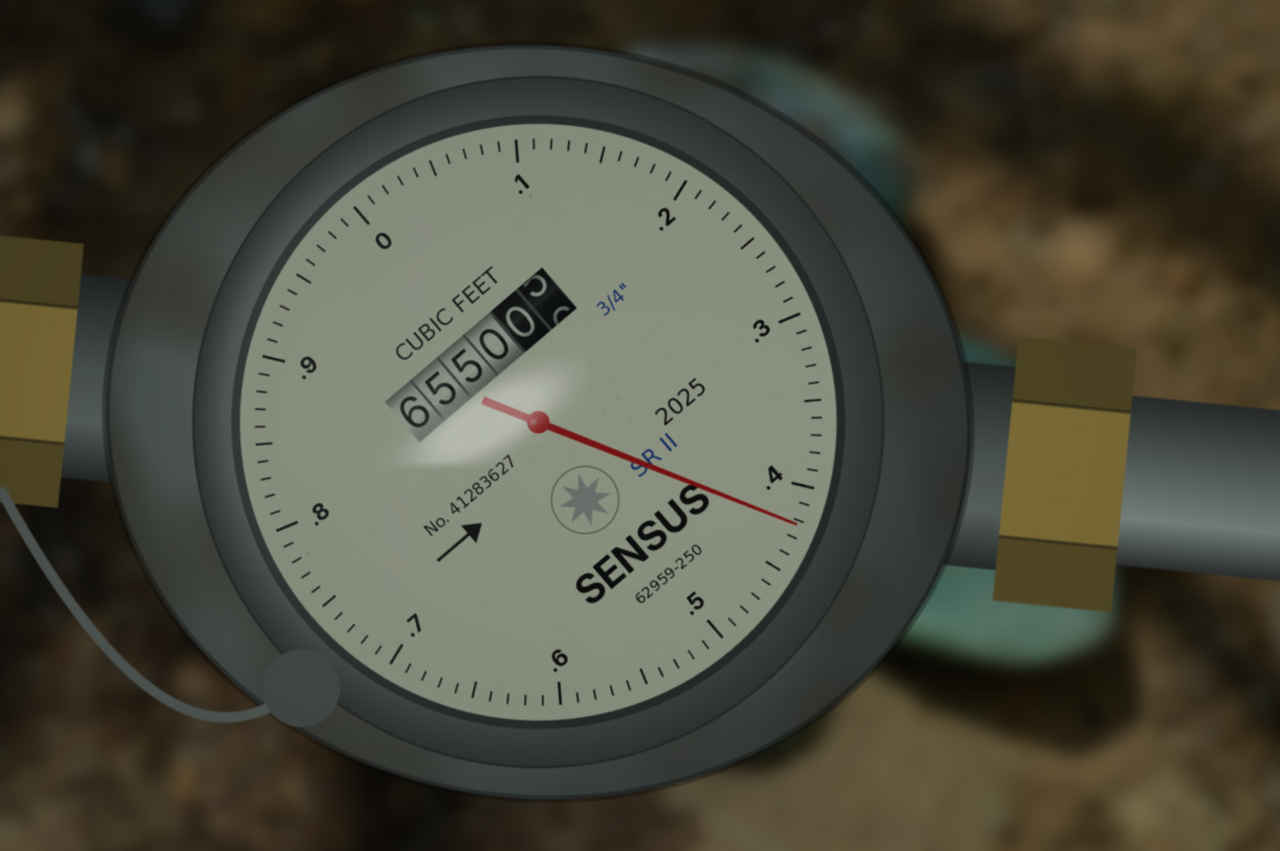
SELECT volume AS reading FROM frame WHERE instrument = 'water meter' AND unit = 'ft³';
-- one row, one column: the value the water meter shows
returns 655005.42 ft³
